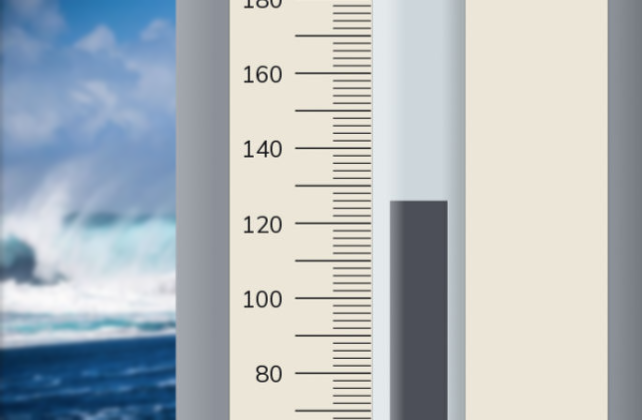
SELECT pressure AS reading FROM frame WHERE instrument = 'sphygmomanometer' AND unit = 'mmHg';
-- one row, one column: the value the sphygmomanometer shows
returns 126 mmHg
